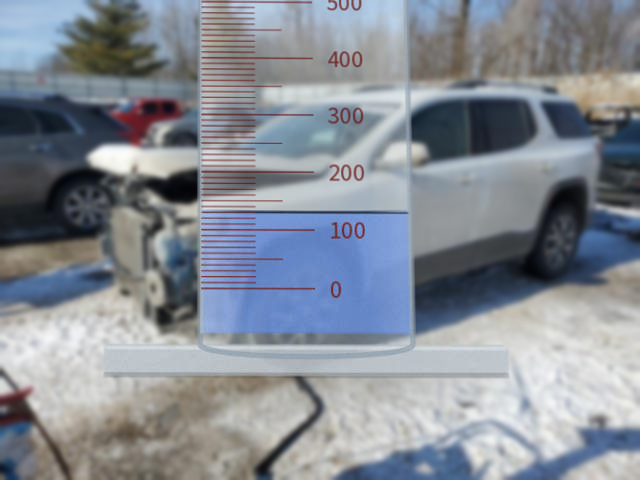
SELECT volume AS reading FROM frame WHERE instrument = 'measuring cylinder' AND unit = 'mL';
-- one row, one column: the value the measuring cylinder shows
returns 130 mL
